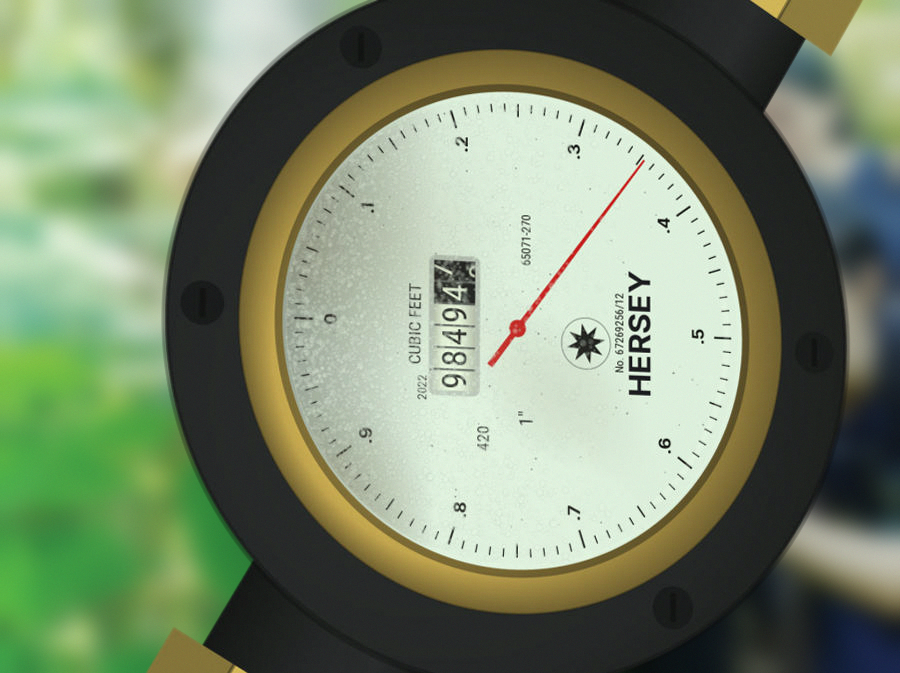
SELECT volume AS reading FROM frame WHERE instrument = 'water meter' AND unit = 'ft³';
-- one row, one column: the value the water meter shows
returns 984947.35 ft³
